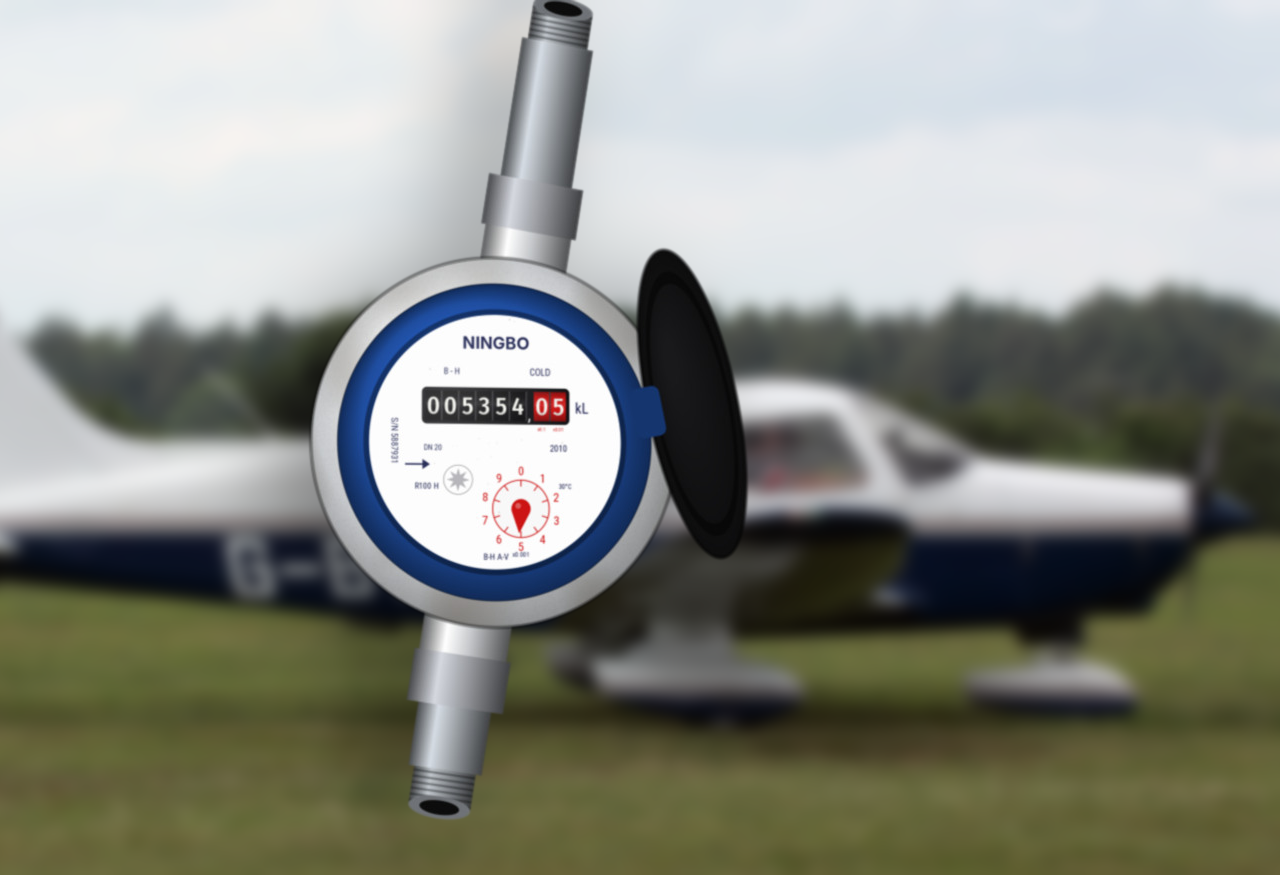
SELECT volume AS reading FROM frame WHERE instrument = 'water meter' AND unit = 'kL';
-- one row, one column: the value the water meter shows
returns 5354.055 kL
